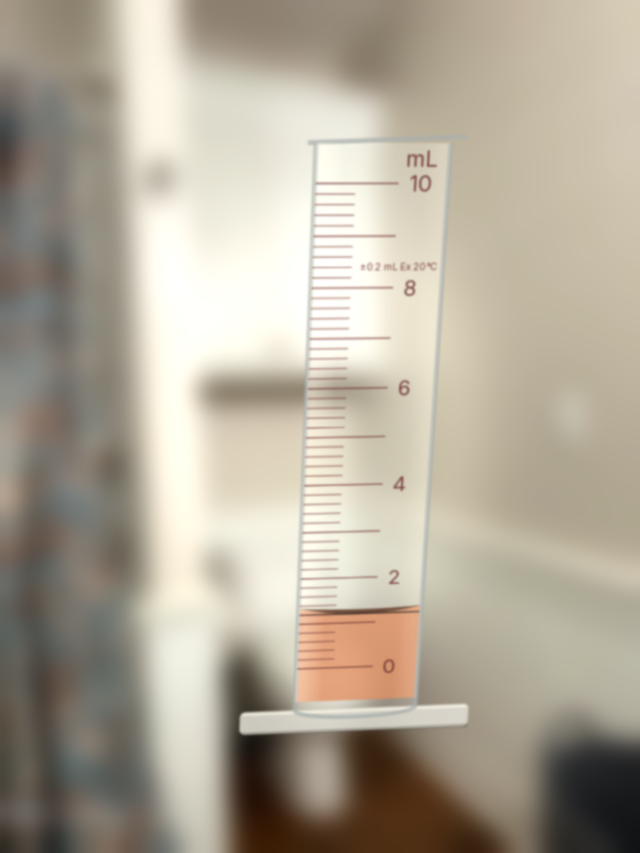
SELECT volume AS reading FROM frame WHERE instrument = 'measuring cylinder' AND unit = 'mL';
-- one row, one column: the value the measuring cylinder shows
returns 1.2 mL
